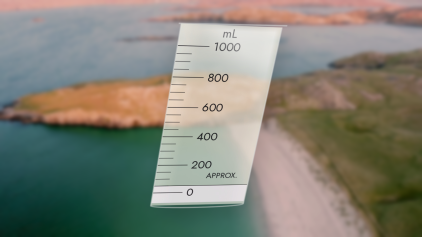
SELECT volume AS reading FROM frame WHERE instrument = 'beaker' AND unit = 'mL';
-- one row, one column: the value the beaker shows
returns 50 mL
